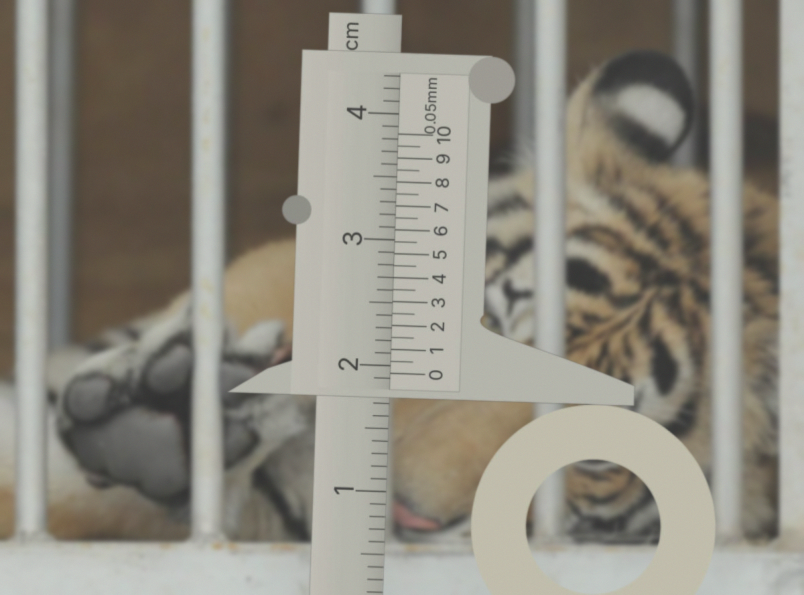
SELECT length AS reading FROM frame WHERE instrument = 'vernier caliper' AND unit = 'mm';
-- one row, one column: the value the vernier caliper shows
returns 19.4 mm
